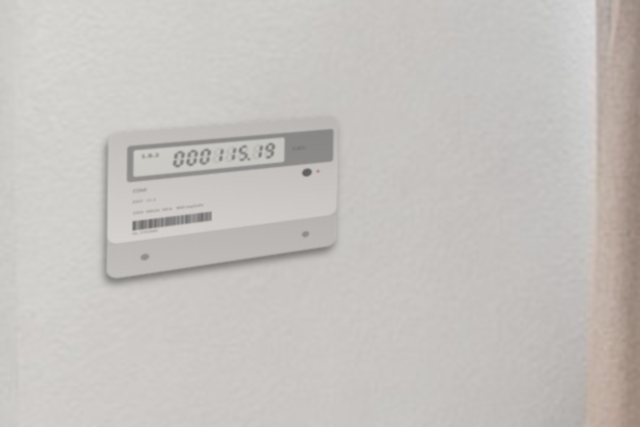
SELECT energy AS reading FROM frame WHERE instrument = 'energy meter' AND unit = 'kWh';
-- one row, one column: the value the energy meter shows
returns 115.19 kWh
